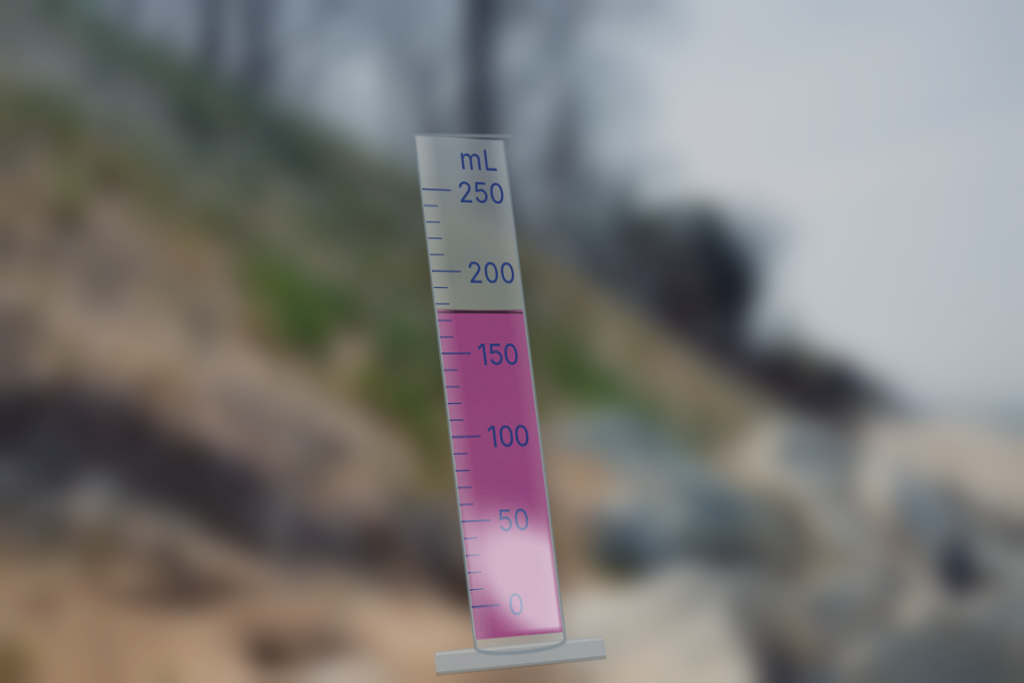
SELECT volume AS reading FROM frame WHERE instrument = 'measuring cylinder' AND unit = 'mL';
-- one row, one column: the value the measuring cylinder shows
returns 175 mL
